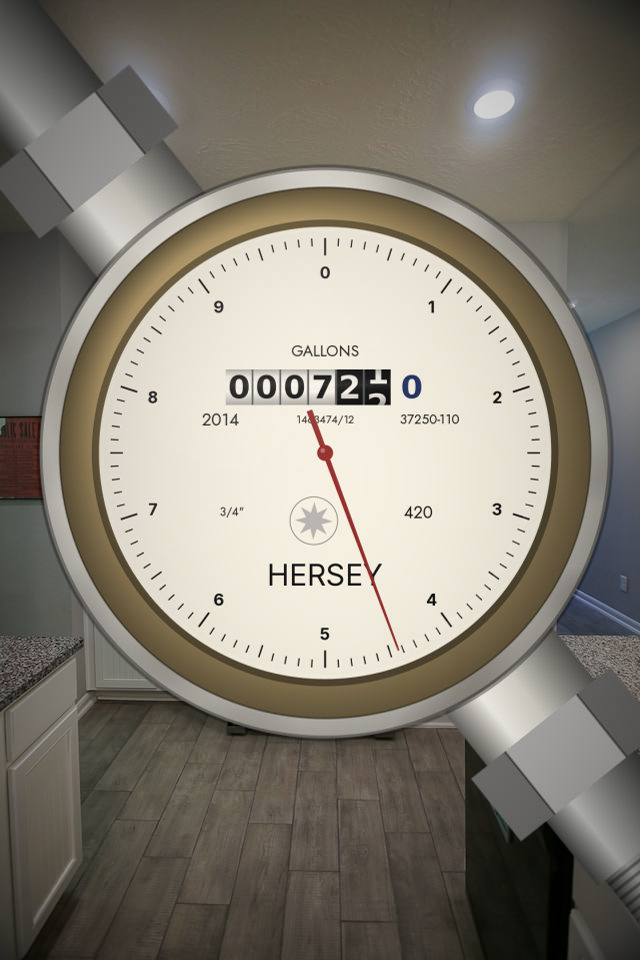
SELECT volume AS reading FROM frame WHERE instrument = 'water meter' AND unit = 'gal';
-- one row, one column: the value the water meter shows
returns 7214.4 gal
